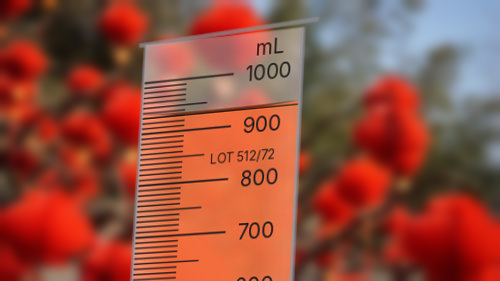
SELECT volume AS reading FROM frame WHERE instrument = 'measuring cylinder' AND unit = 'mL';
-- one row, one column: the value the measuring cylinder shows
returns 930 mL
